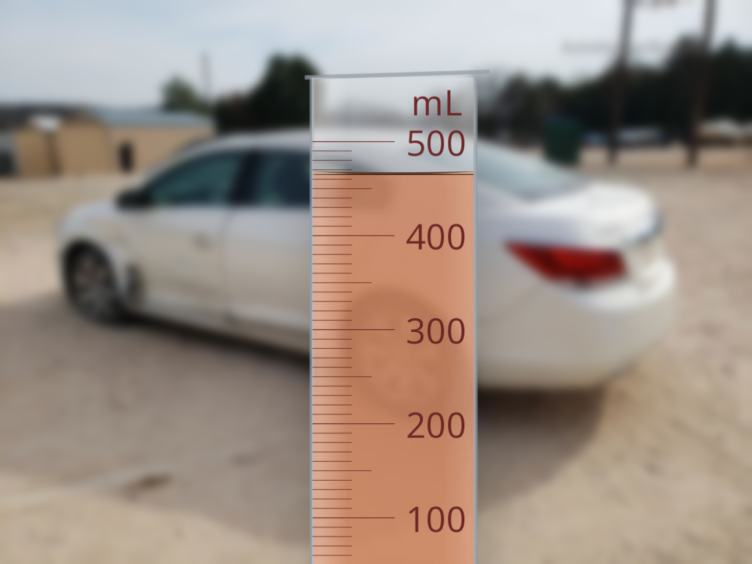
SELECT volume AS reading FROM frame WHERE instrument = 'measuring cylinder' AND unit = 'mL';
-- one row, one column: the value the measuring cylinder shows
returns 465 mL
